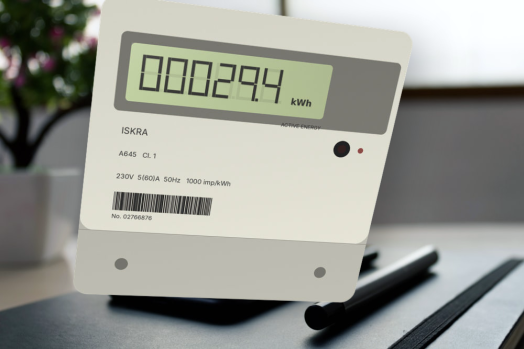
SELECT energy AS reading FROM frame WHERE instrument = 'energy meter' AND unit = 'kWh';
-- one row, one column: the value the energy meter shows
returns 29.4 kWh
